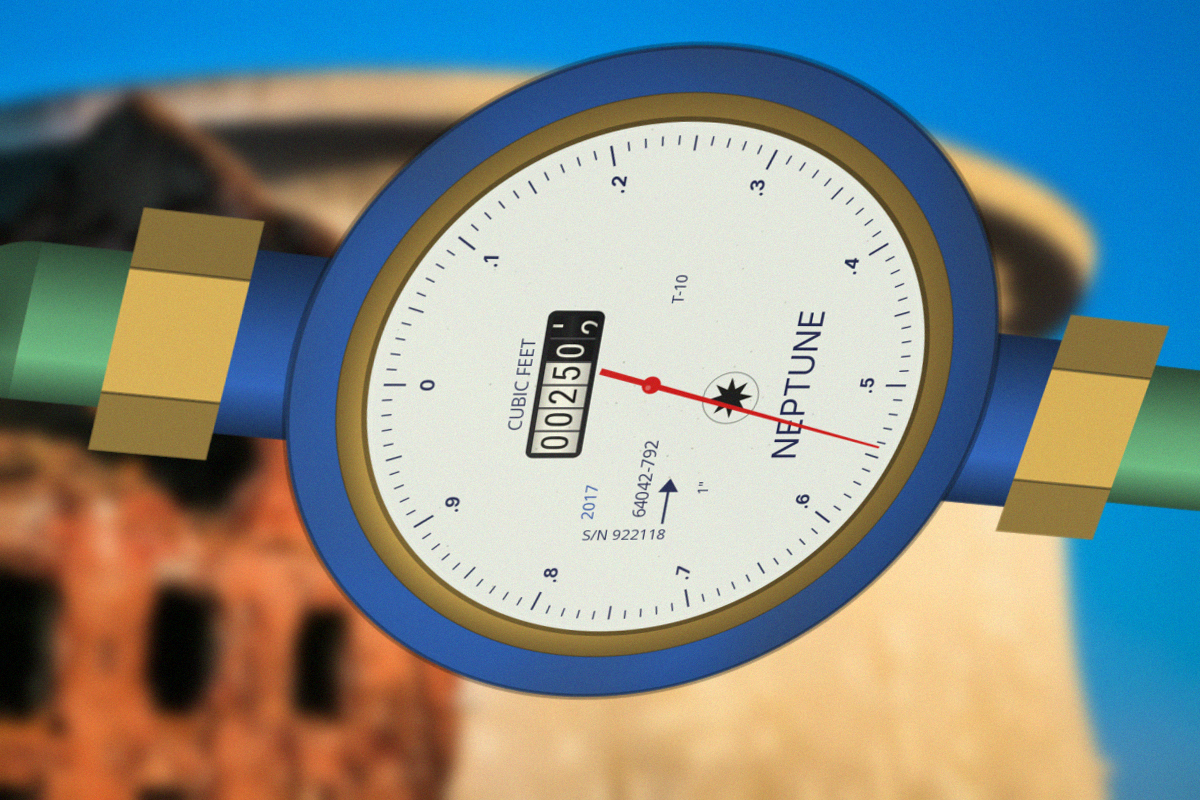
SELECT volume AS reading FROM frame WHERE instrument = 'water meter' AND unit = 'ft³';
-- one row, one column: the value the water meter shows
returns 2501.54 ft³
